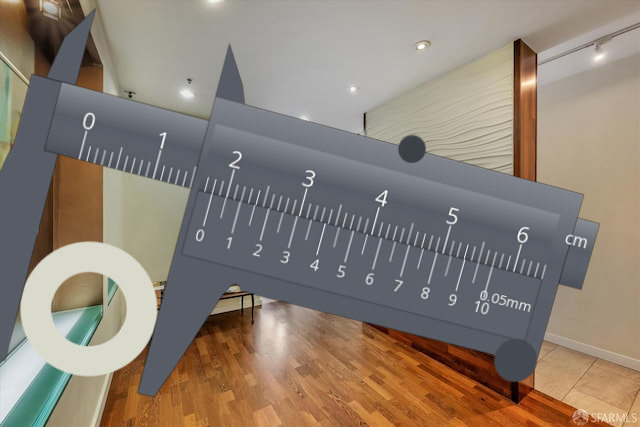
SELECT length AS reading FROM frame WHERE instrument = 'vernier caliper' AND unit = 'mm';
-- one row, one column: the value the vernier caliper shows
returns 18.0 mm
